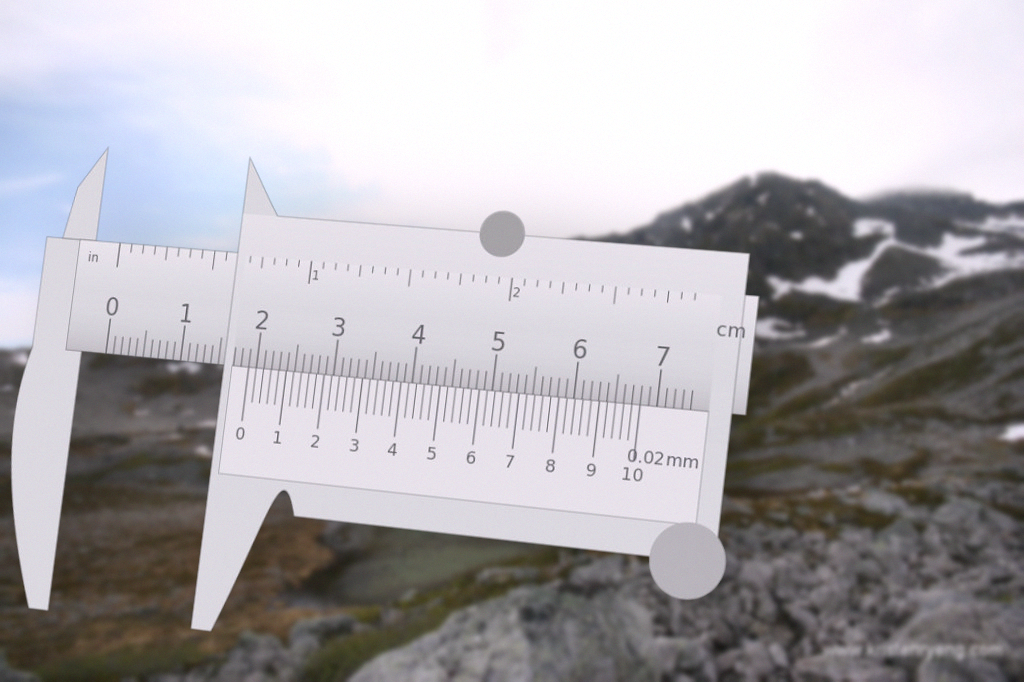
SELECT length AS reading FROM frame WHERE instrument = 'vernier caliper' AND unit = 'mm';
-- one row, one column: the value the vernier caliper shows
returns 19.0 mm
